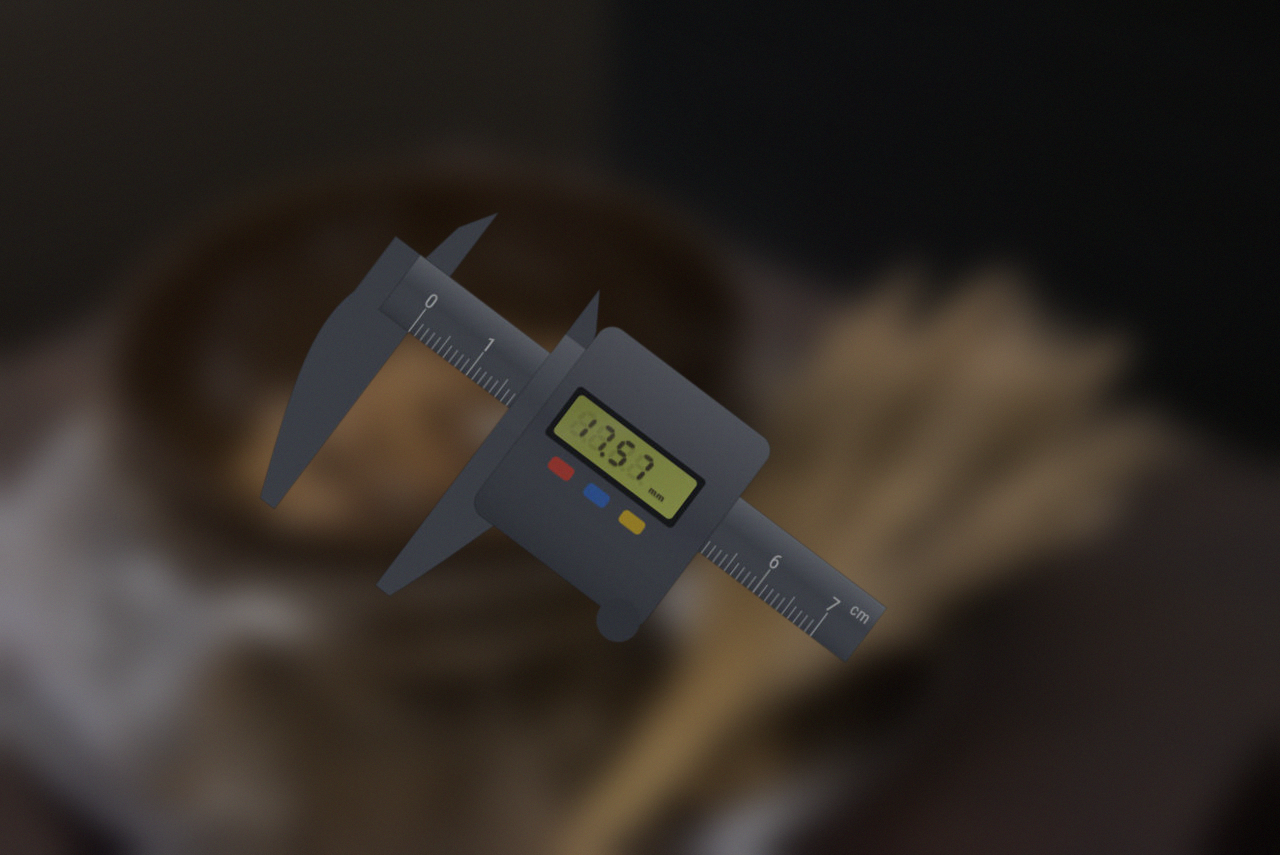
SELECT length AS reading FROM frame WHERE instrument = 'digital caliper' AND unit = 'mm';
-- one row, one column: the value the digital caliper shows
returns 17.57 mm
